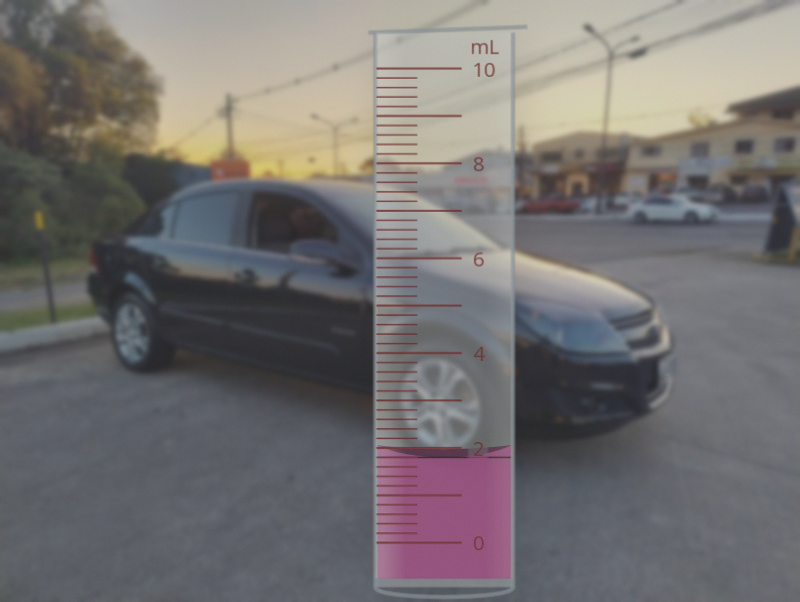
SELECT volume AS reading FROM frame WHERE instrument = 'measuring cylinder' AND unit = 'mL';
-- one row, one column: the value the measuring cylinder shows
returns 1.8 mL
